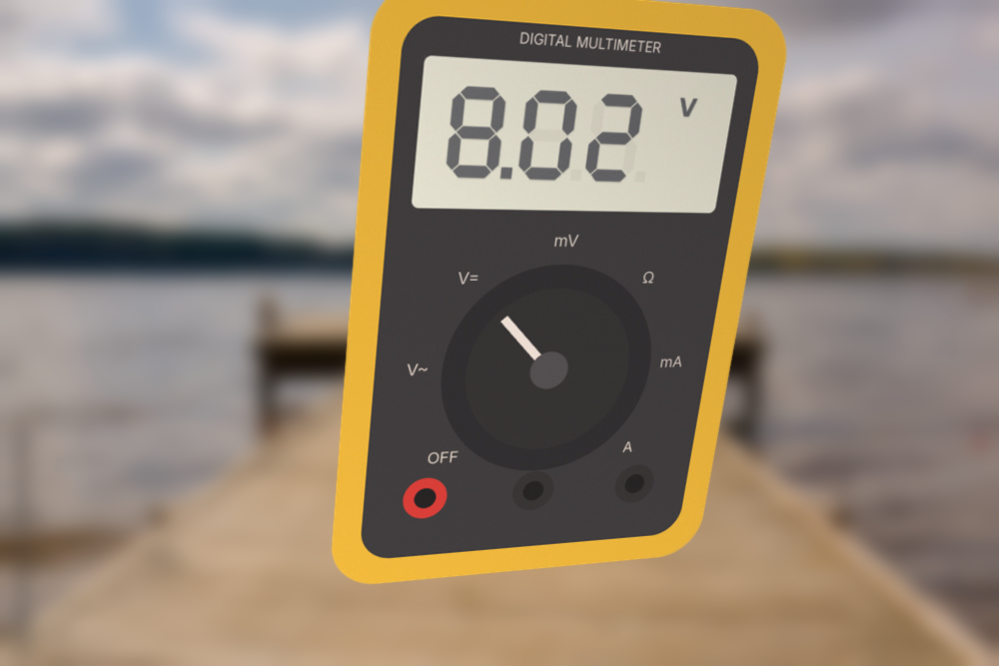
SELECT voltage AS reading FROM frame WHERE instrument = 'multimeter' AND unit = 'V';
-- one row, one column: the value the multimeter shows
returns 8.02 V
